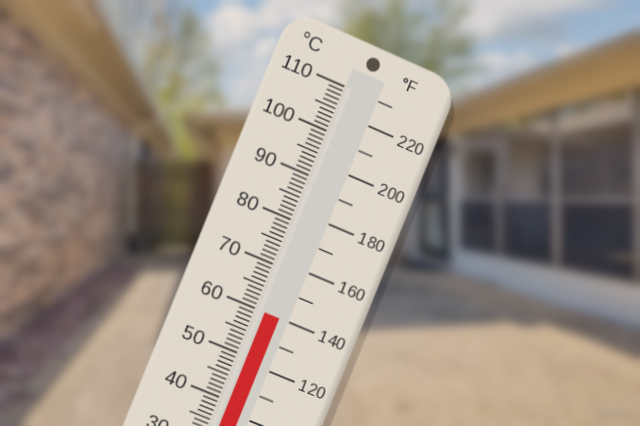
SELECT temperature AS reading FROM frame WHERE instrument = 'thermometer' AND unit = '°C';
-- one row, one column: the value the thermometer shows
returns 60 °C
